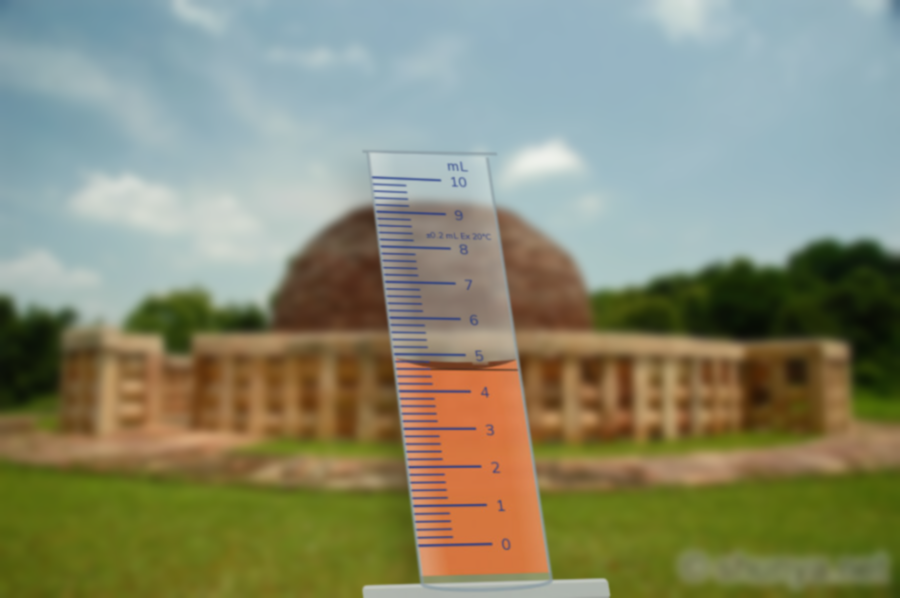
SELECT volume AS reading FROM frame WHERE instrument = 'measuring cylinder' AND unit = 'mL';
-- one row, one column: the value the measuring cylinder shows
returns 4.6 mL
